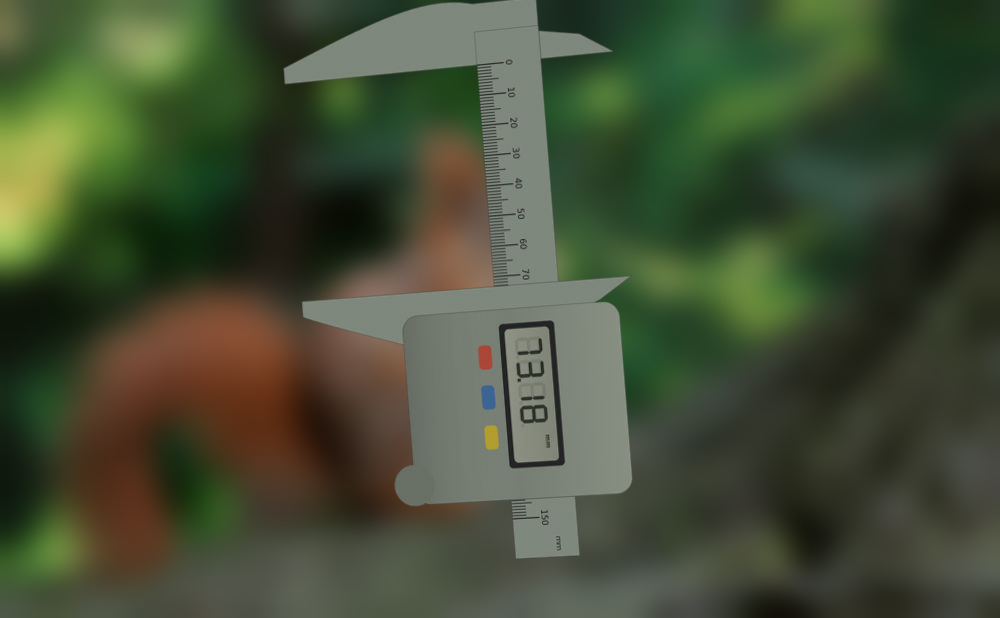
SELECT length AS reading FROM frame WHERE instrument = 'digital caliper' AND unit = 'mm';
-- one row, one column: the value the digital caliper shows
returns 73.18 mm
